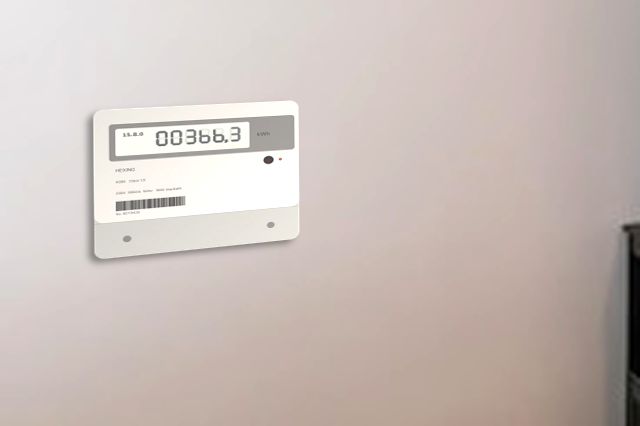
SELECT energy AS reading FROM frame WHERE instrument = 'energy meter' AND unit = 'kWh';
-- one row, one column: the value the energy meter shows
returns 366.3 kWh
